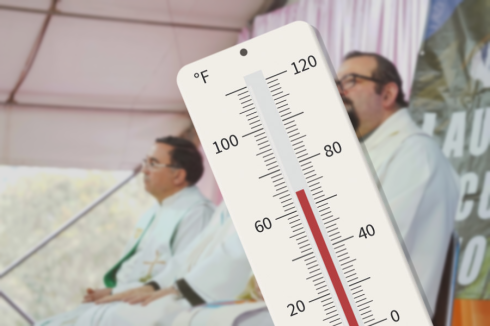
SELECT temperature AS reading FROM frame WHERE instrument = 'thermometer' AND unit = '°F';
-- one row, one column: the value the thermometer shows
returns 68 °F
